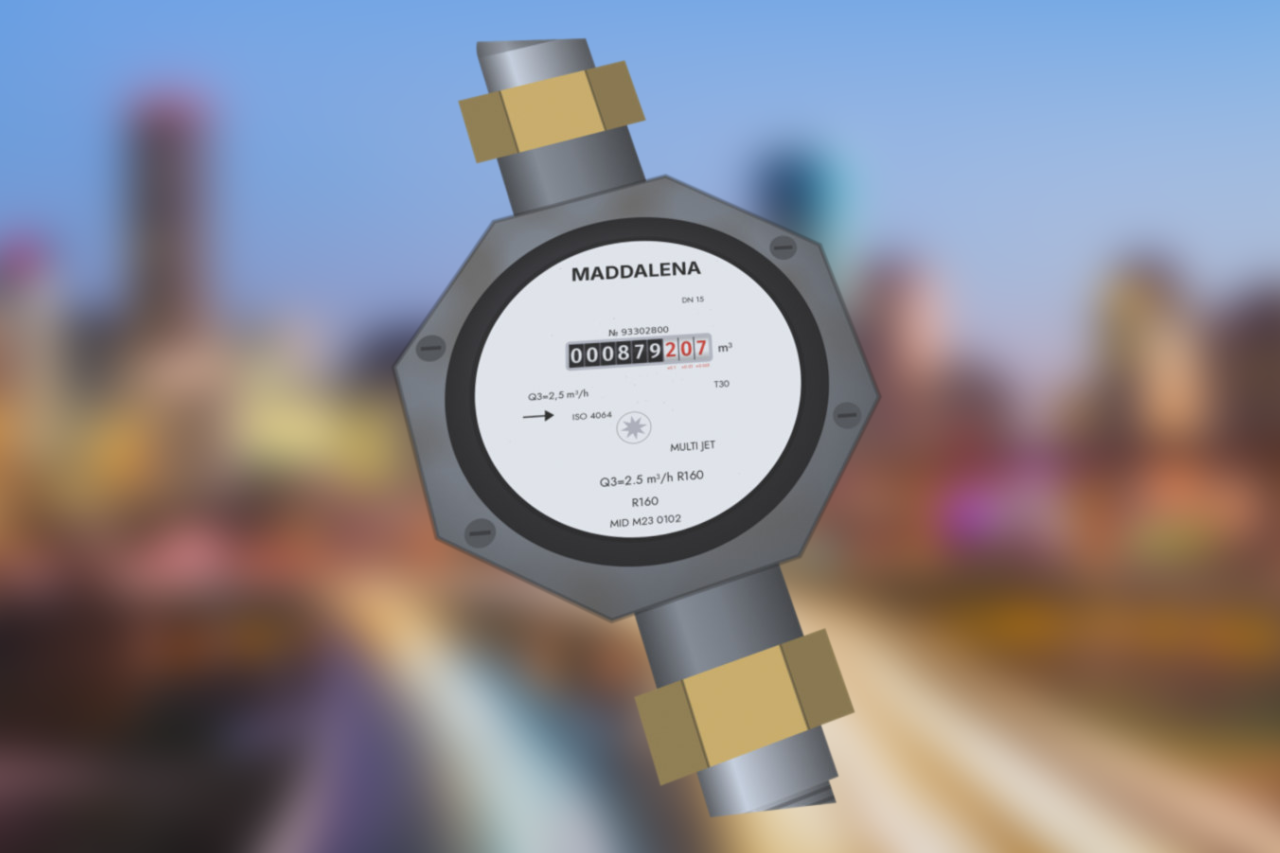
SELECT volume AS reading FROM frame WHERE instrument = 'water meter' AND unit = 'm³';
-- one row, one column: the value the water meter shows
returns 879.207 m³
